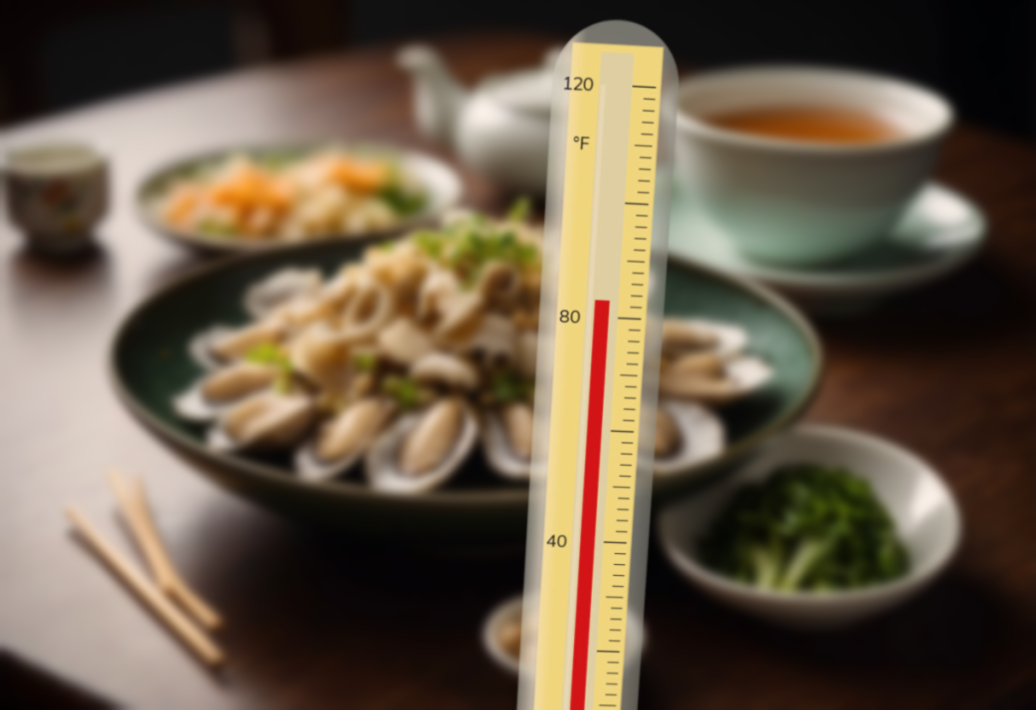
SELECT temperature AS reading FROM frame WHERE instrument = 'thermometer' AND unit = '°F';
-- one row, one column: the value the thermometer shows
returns 83 °F
